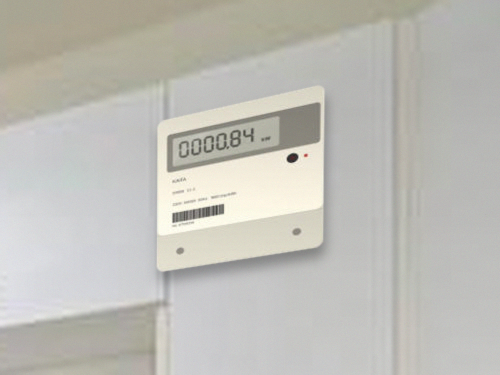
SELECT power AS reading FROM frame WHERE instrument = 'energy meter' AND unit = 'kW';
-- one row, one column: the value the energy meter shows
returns 0.84 kW
